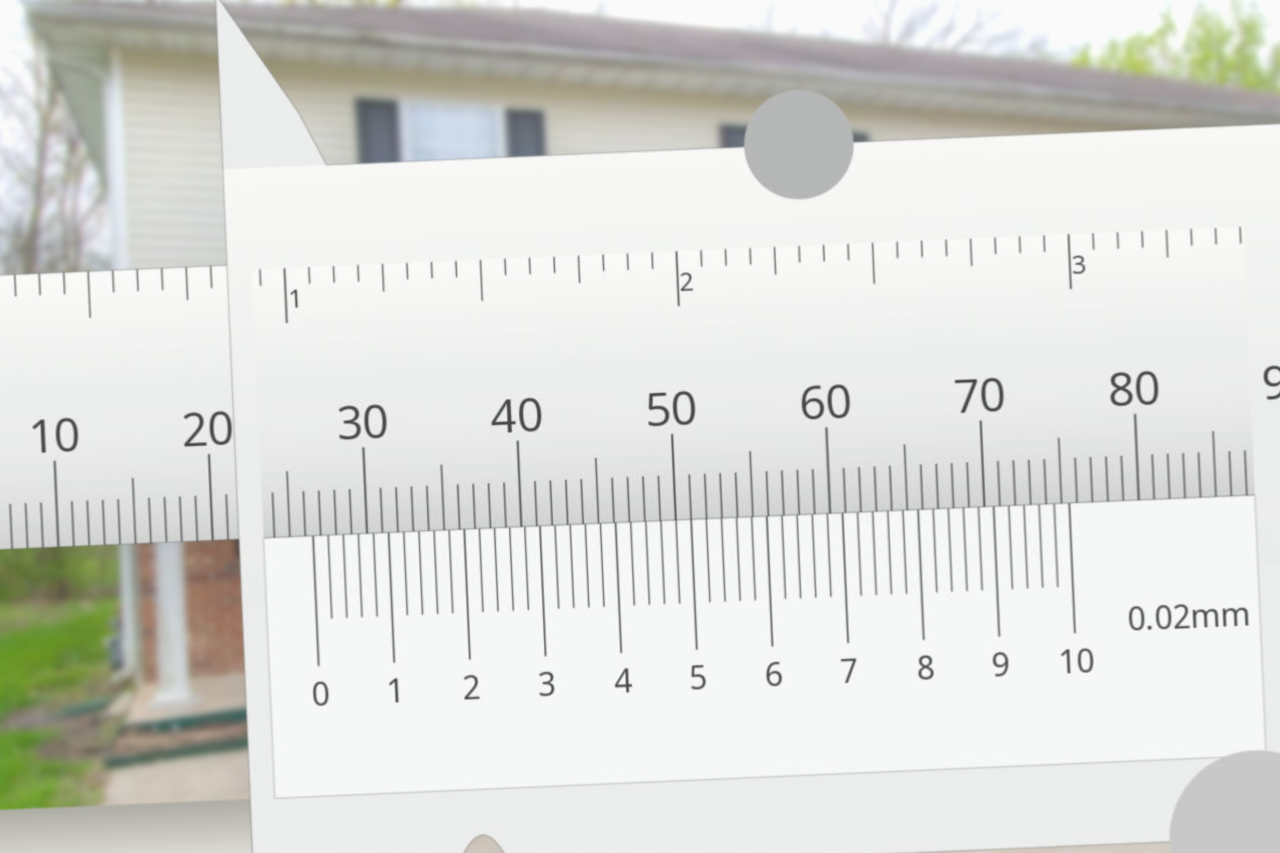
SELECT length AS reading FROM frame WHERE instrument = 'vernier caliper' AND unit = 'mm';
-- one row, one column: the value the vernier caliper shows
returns 26.5 mm
